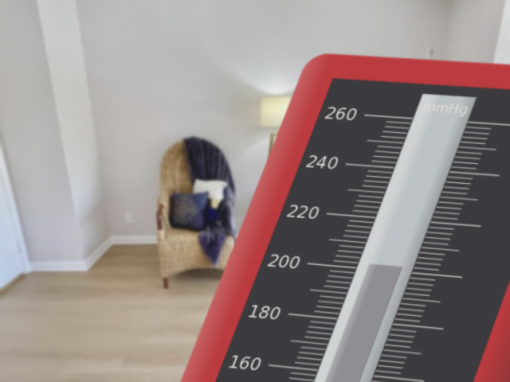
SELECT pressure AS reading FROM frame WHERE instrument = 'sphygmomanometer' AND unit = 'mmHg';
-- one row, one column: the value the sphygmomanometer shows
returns 202 mmHg
